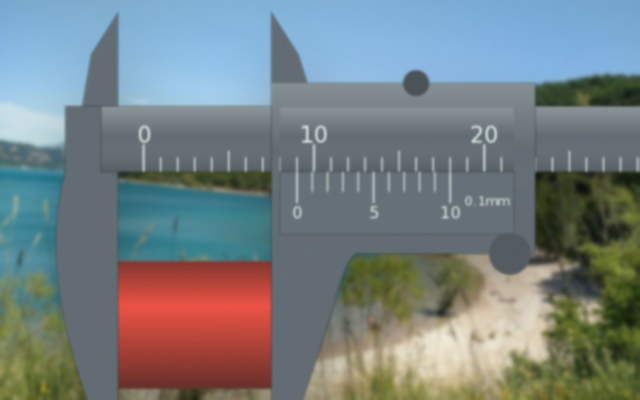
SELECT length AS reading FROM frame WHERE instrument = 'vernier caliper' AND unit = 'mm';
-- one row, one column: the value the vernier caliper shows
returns 9.0 mm
